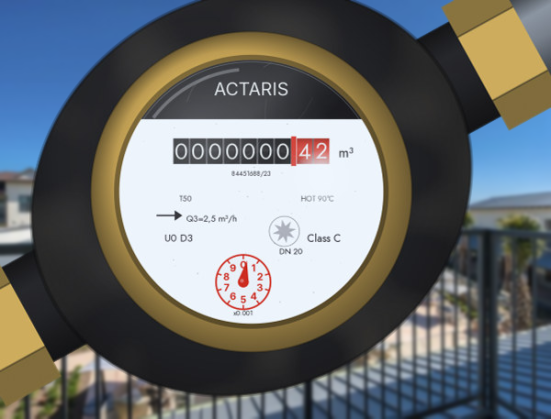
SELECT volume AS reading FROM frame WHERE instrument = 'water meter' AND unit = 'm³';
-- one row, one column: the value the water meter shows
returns 0.420 m³
